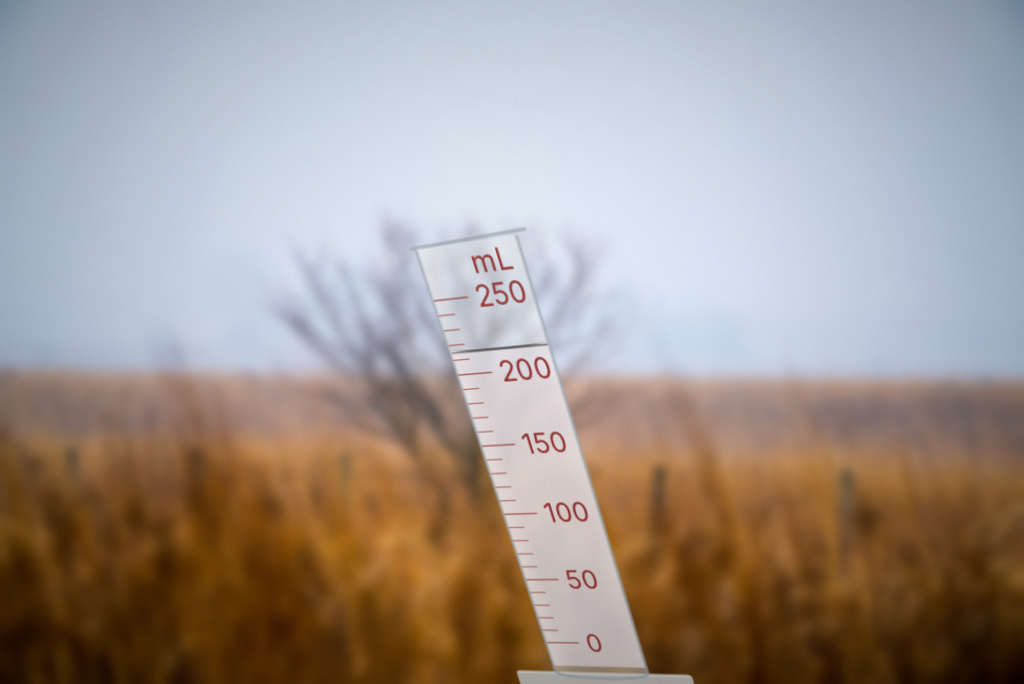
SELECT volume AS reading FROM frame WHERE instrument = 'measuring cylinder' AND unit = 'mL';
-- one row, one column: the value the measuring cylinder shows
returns 215 mL
